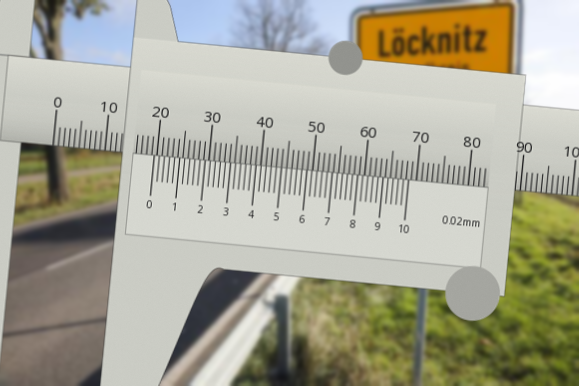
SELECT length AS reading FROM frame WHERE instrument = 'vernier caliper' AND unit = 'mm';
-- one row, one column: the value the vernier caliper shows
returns 19.5 mm
